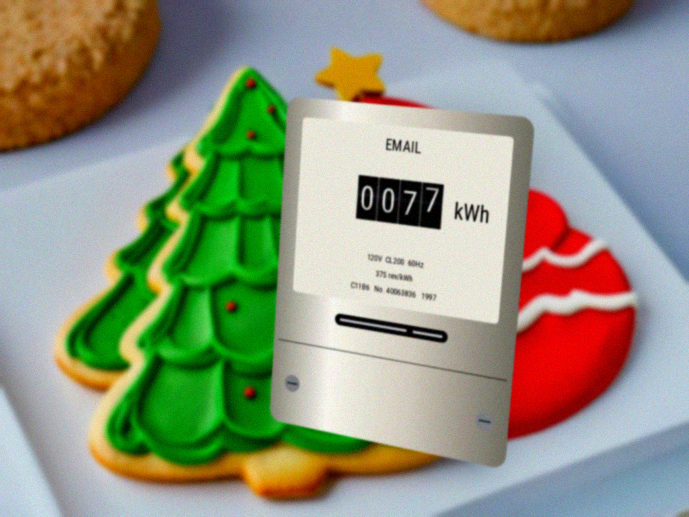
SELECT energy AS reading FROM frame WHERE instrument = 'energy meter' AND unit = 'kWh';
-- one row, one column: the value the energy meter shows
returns 77 kWh
